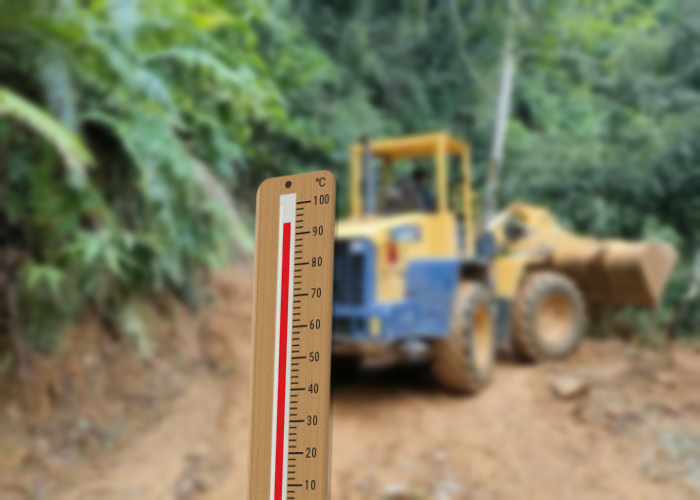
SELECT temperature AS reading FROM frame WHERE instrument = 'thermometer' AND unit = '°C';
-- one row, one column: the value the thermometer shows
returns 94 °C
